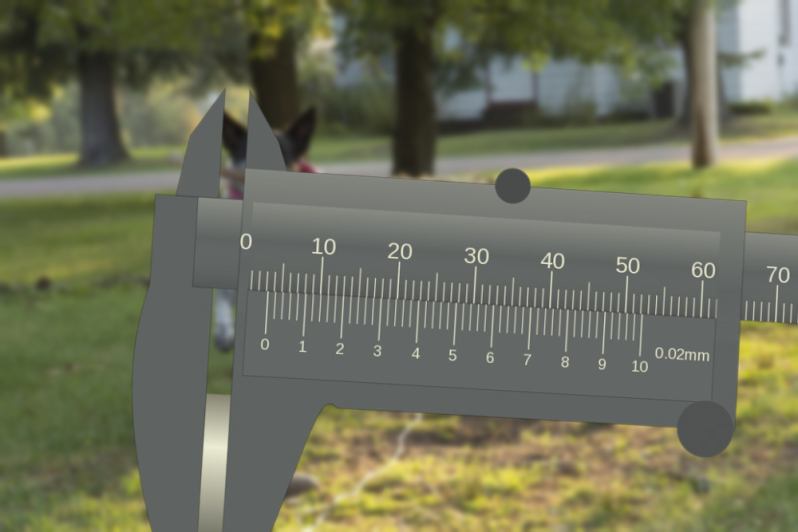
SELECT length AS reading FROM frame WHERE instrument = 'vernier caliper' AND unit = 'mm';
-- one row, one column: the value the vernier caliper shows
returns 3.2 mm
